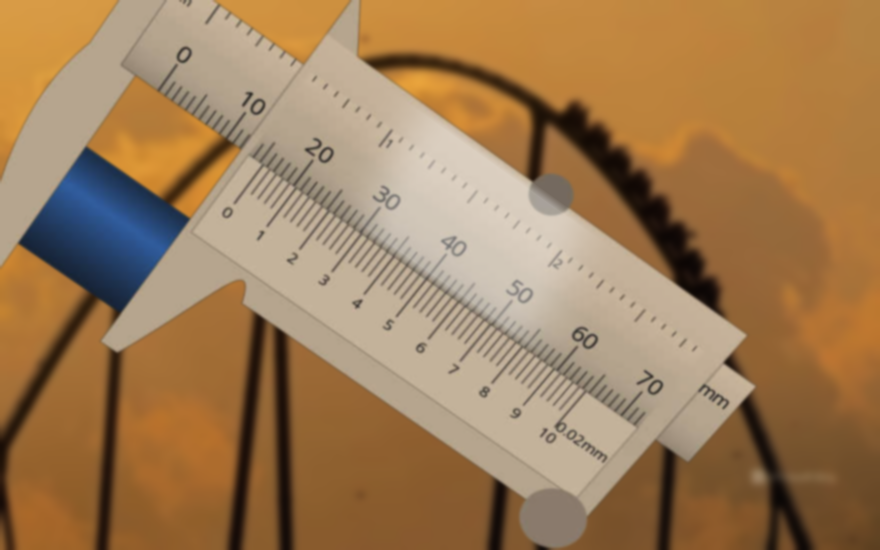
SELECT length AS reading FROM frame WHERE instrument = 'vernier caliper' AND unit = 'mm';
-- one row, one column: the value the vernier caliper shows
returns 15.5 mm
